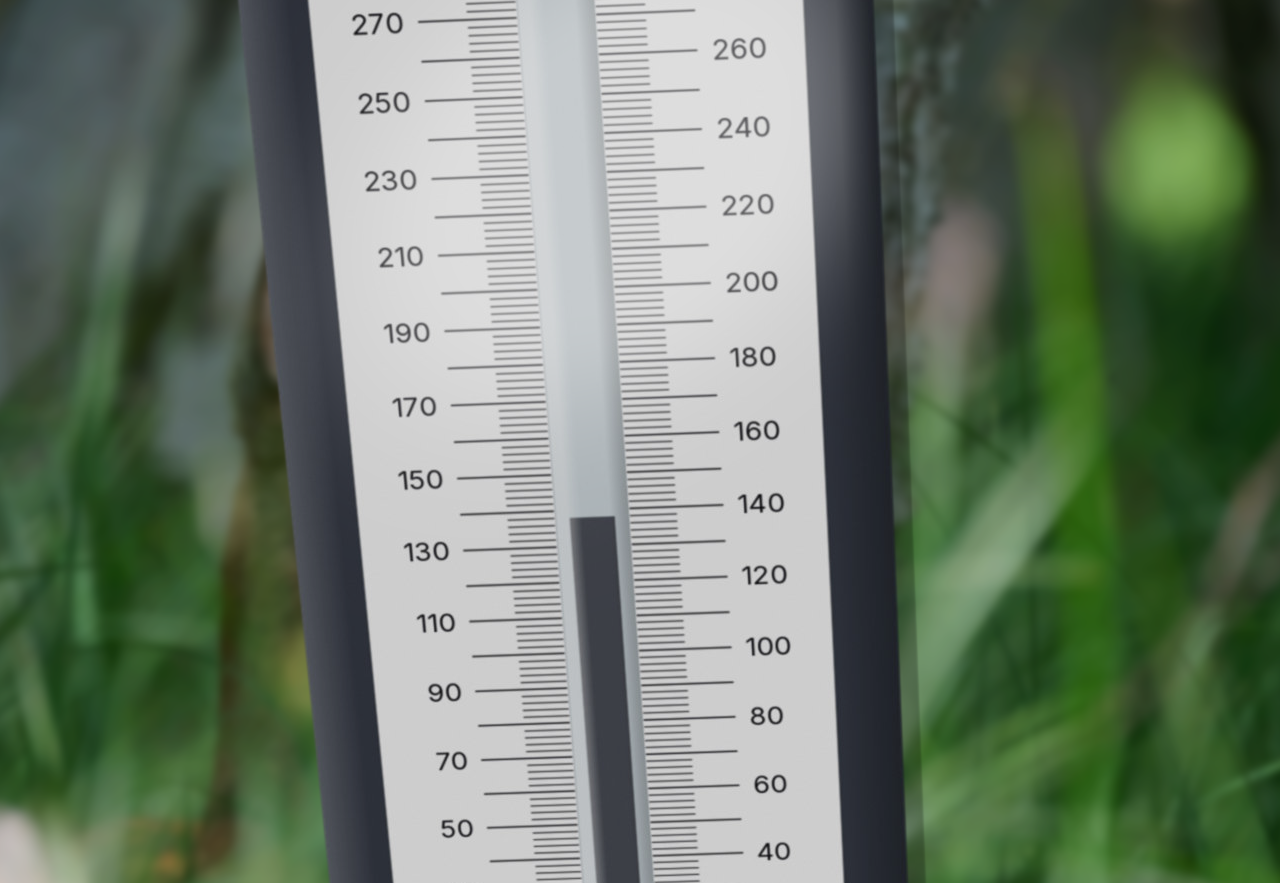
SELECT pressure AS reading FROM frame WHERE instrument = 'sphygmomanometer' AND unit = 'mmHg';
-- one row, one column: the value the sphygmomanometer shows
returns 138 mmHg
